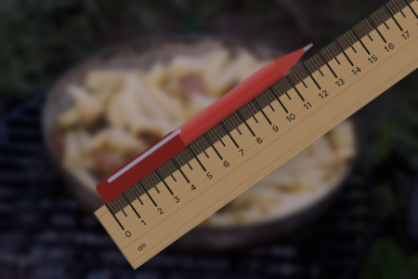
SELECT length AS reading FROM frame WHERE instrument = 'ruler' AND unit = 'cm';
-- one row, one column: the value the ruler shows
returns 13 cm
